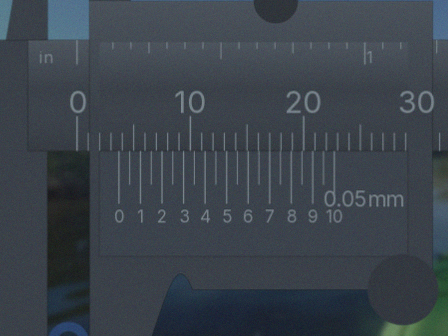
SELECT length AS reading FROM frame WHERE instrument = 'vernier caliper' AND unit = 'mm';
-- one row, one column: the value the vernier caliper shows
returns 3.7 mm
